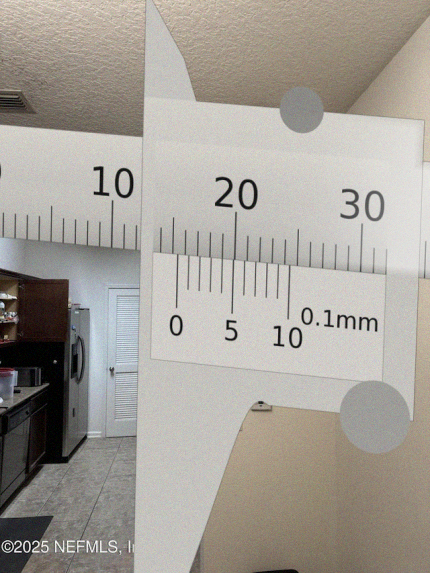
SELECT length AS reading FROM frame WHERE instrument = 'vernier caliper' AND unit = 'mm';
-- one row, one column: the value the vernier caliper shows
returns 15.4 mm
